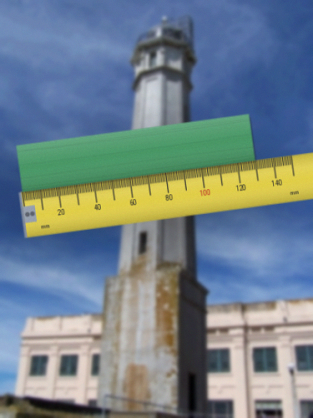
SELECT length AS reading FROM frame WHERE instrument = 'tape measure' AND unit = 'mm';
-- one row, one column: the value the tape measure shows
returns 130 mm
